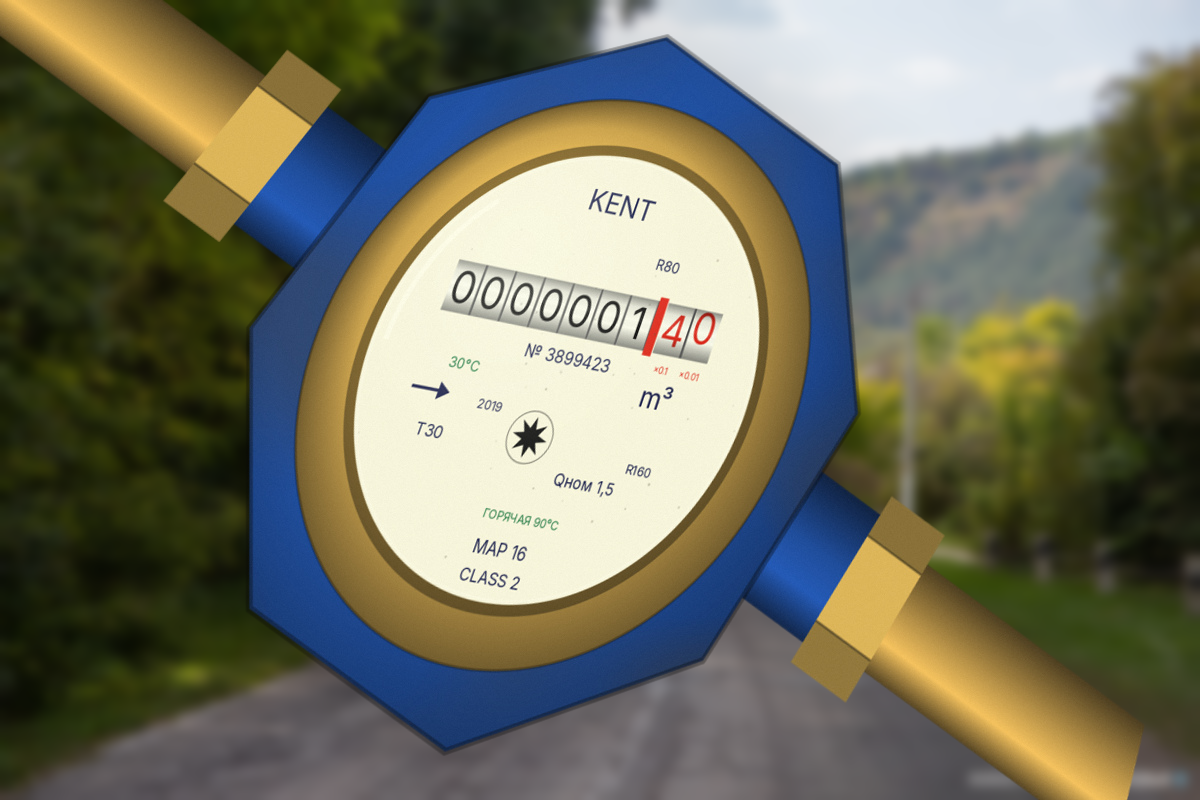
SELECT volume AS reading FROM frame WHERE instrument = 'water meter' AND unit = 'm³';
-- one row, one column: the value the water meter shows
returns 1.40 m³
